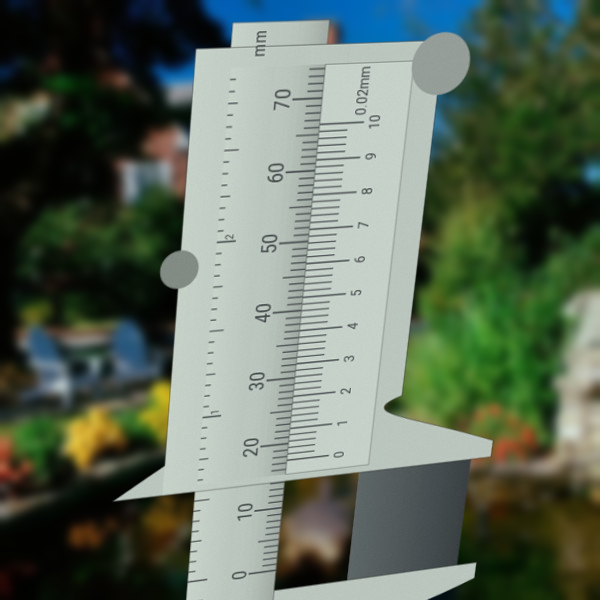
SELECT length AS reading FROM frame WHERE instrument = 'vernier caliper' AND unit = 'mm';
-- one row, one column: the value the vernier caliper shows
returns 17.4 mm
